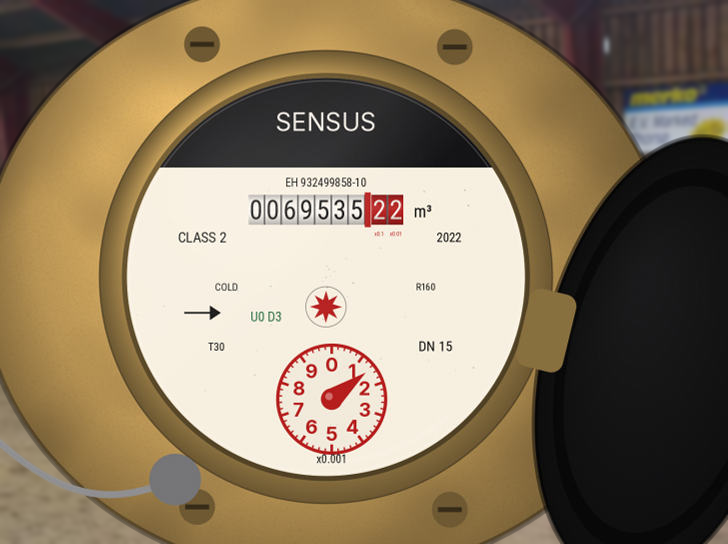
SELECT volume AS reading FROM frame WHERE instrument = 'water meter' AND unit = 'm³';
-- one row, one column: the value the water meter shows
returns 69535.221 m³
